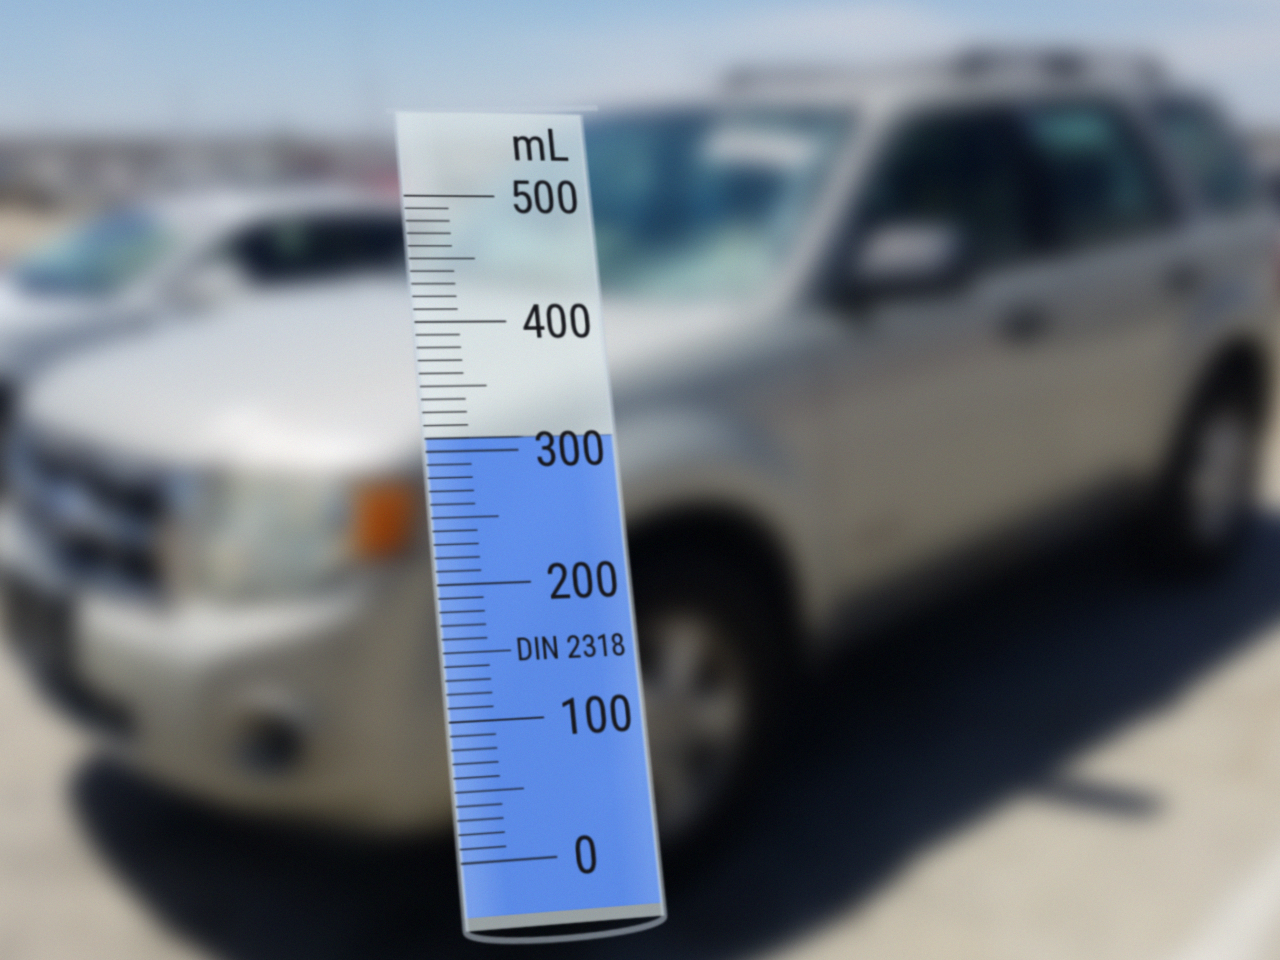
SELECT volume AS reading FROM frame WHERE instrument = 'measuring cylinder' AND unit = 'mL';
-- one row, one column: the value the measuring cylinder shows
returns 310 mL
